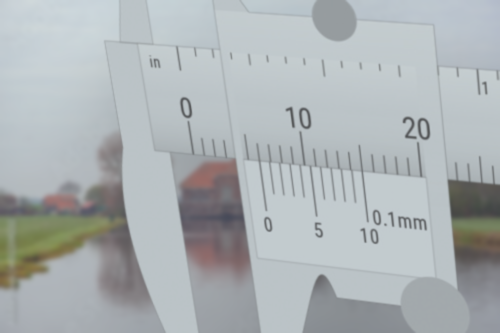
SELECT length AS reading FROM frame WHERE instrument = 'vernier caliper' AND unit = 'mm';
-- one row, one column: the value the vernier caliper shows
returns 6.0 mm
